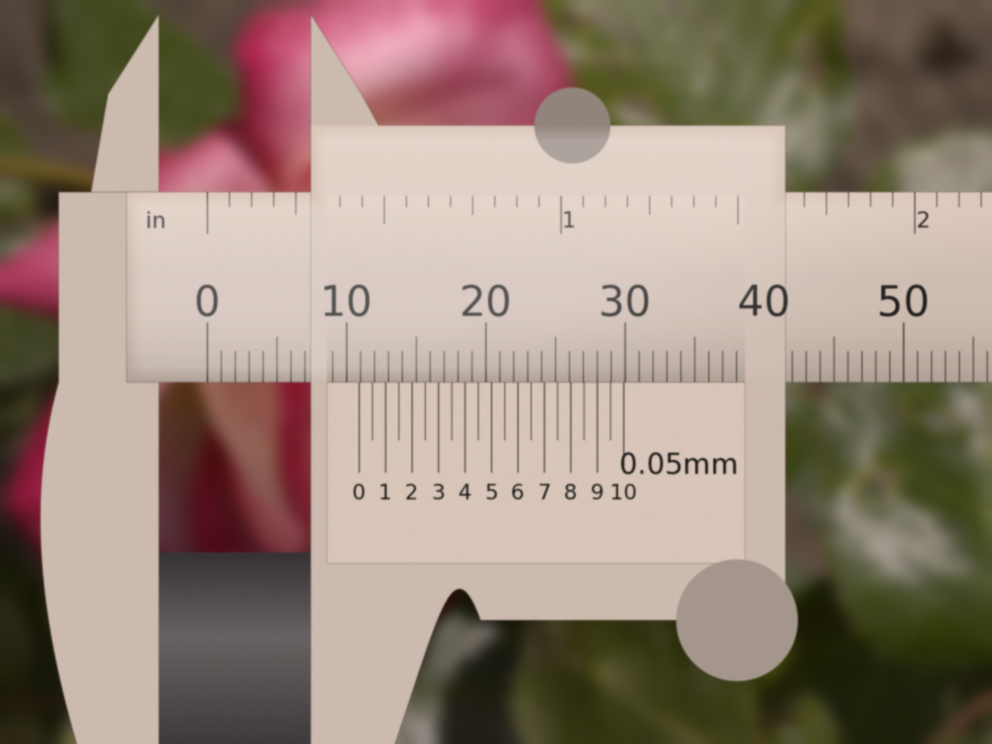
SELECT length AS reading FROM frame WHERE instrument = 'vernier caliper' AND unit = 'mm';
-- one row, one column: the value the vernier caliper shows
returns 10.9 mm
